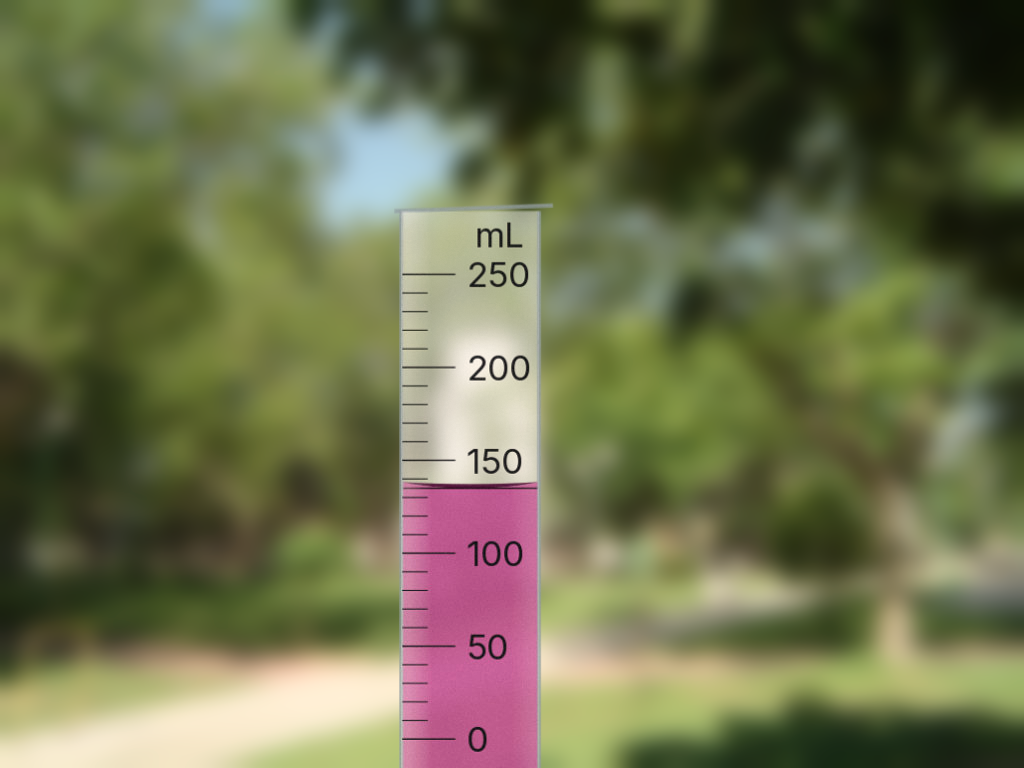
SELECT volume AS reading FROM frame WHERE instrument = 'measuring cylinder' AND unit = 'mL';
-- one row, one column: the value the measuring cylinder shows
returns 135 mL
